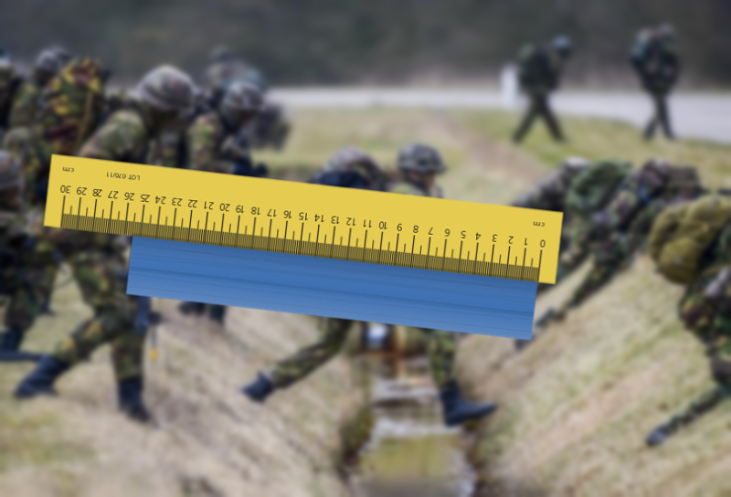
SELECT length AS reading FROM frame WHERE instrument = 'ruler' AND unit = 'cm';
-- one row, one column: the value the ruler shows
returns 25.5 cm
